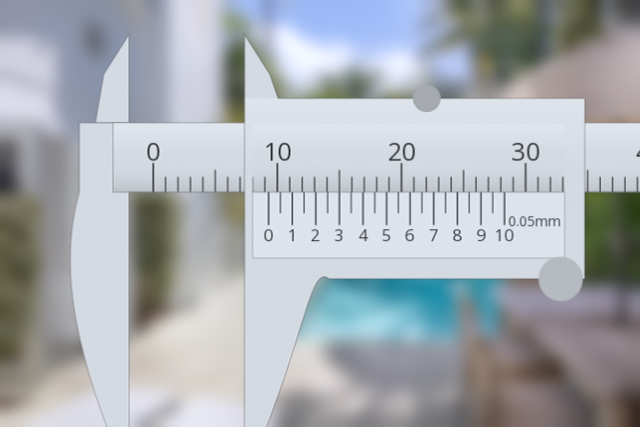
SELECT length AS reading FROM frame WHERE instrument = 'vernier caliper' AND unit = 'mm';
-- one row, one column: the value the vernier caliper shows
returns 9.3 mm
